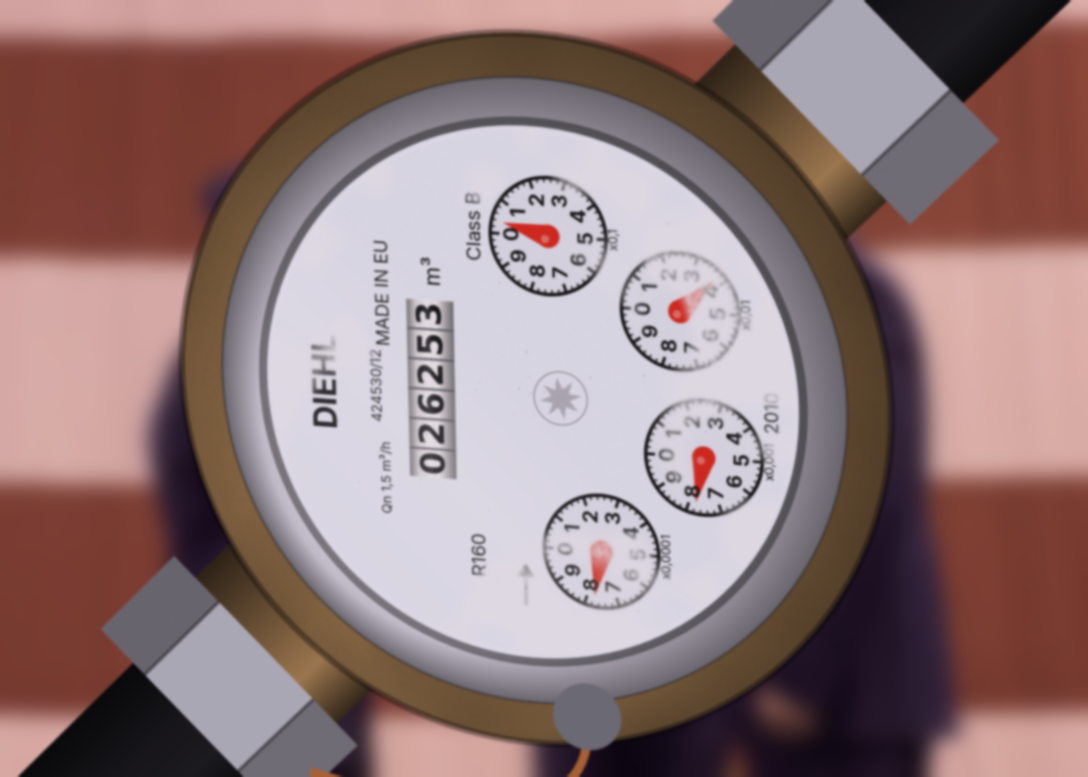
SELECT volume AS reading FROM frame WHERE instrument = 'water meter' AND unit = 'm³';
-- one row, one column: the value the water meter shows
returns 26253.0377 m³
